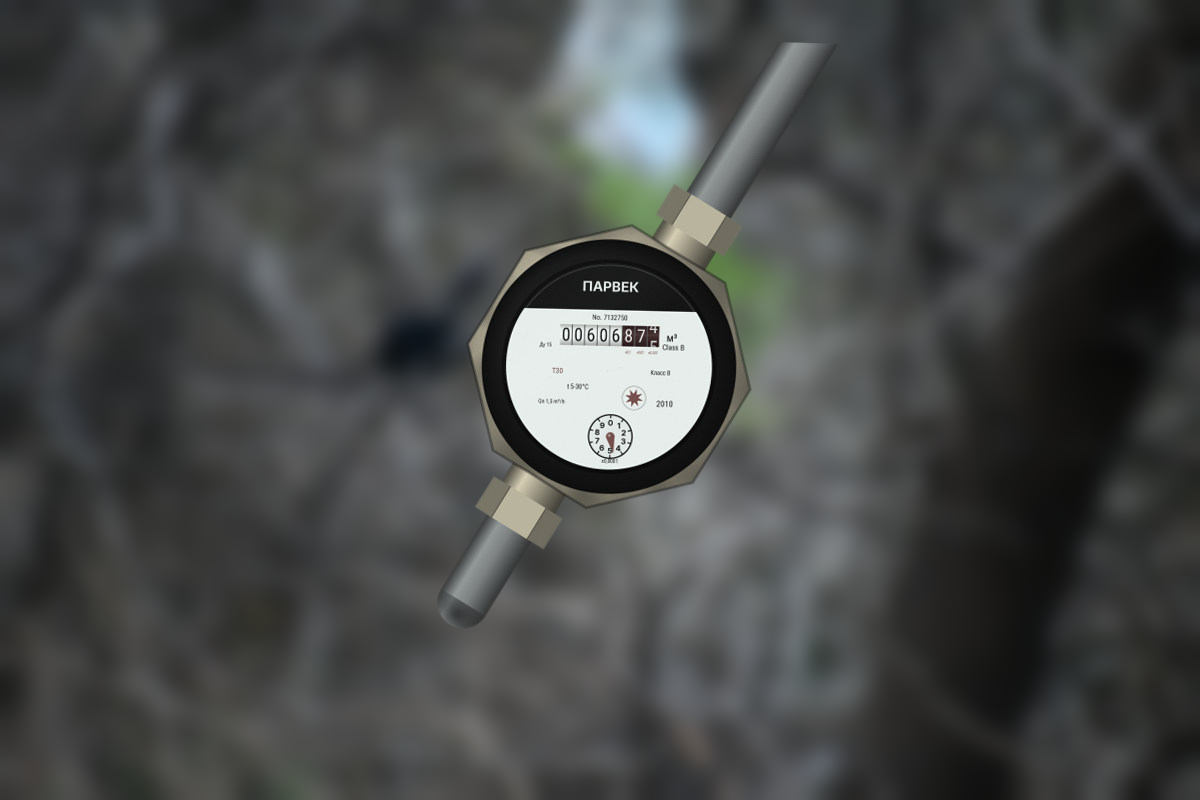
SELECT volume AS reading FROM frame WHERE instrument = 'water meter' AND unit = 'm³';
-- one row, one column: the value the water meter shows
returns 606.8744 m³
